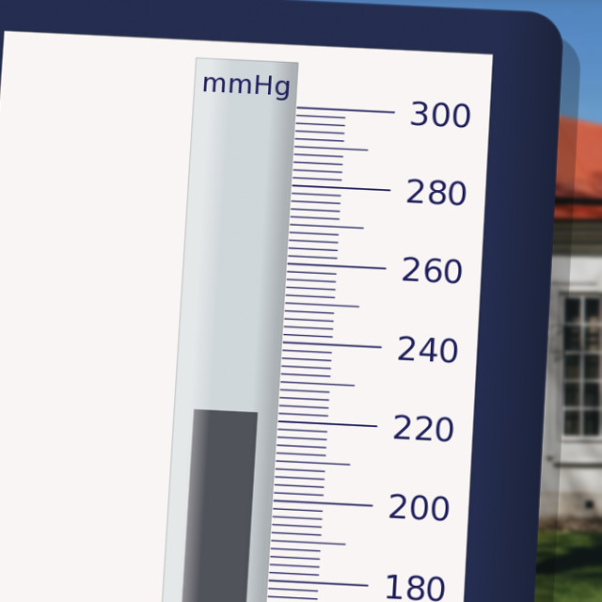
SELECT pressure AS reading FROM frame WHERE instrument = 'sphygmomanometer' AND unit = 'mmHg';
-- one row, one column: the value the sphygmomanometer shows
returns 222 mmHg
